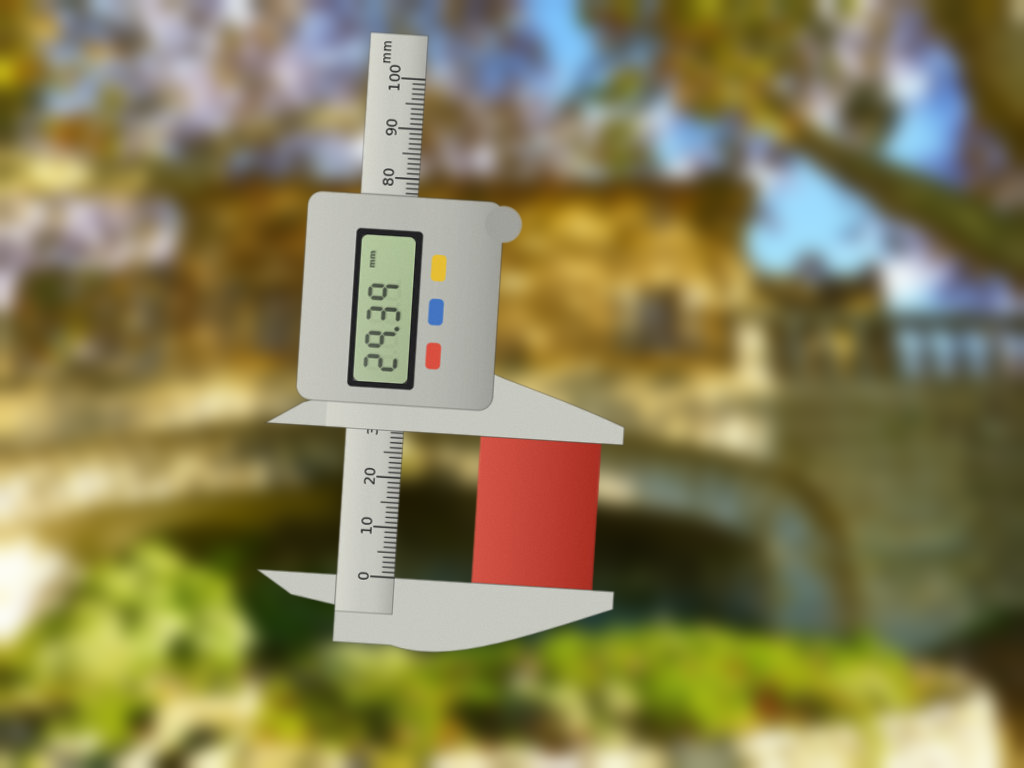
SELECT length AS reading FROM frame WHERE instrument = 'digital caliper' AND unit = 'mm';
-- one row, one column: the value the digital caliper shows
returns 29.39 mm
